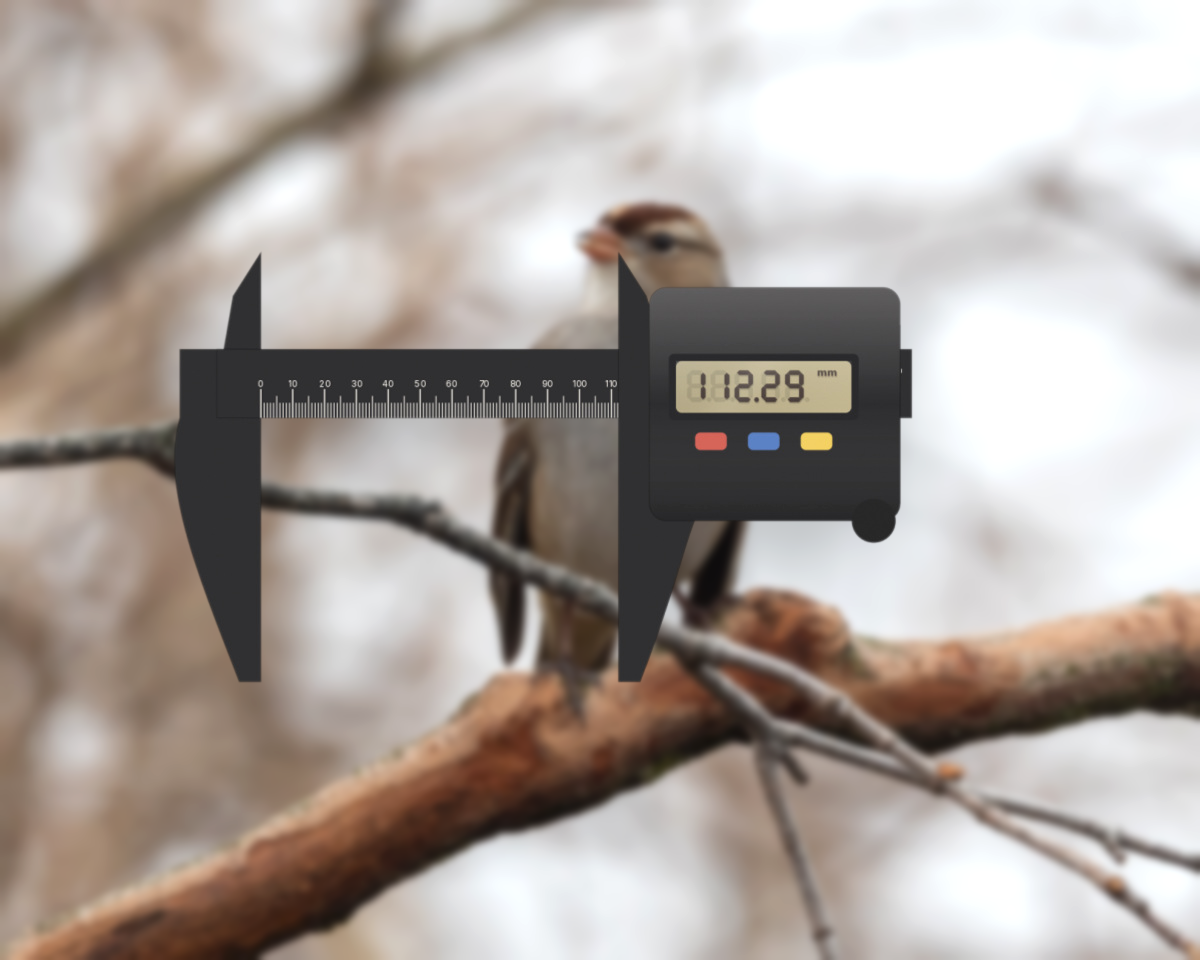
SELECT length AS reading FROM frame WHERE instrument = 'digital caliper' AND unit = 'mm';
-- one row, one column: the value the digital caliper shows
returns 112.29 mm
